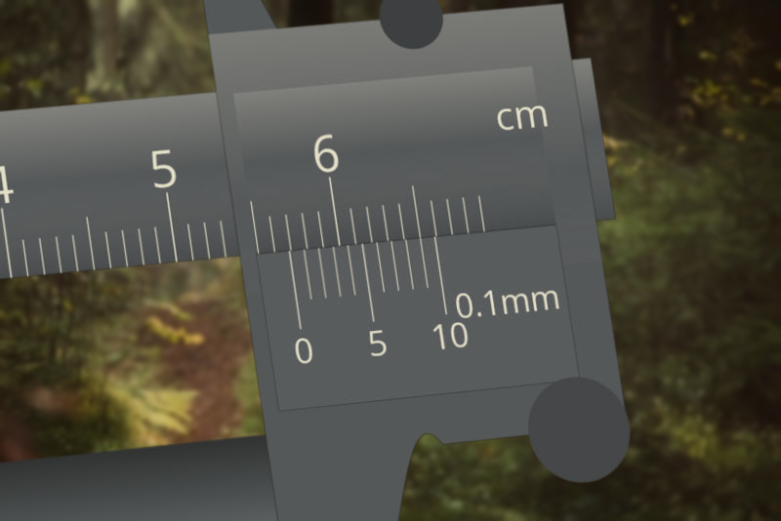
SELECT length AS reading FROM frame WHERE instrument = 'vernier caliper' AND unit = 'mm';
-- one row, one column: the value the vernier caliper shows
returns 56.9 mm
